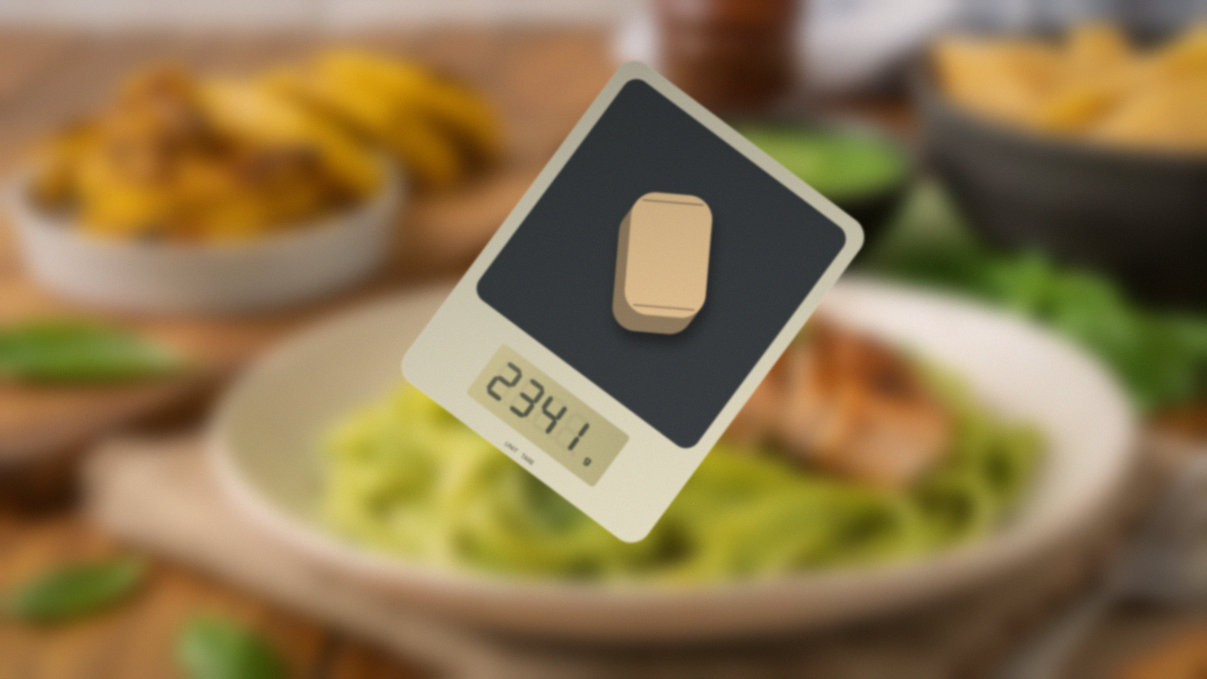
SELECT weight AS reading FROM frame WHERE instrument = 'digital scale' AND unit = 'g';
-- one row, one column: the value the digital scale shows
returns 2341 g
